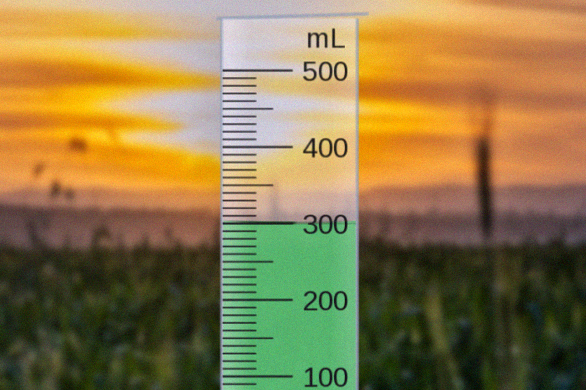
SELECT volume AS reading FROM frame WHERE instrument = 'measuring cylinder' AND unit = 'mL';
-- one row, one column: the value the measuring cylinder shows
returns 300 mL
